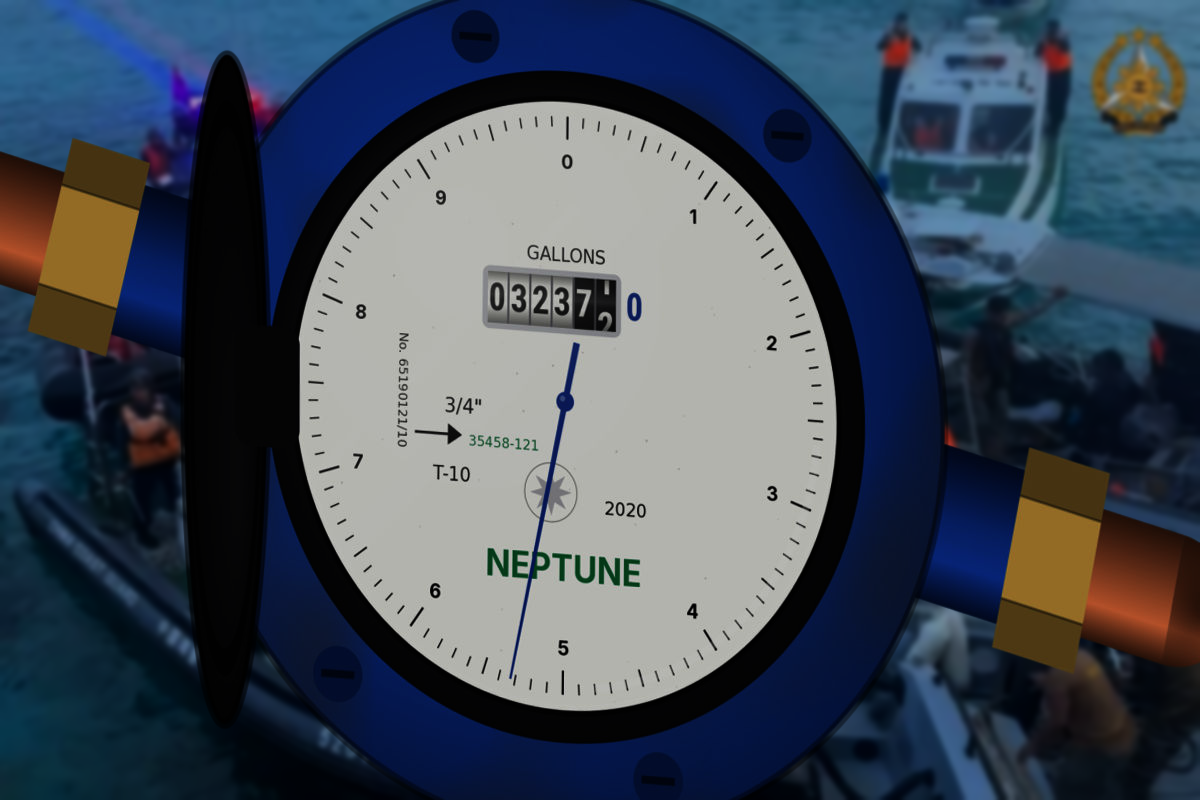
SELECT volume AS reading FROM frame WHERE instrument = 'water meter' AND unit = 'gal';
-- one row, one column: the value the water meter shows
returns 323715.3 gal
